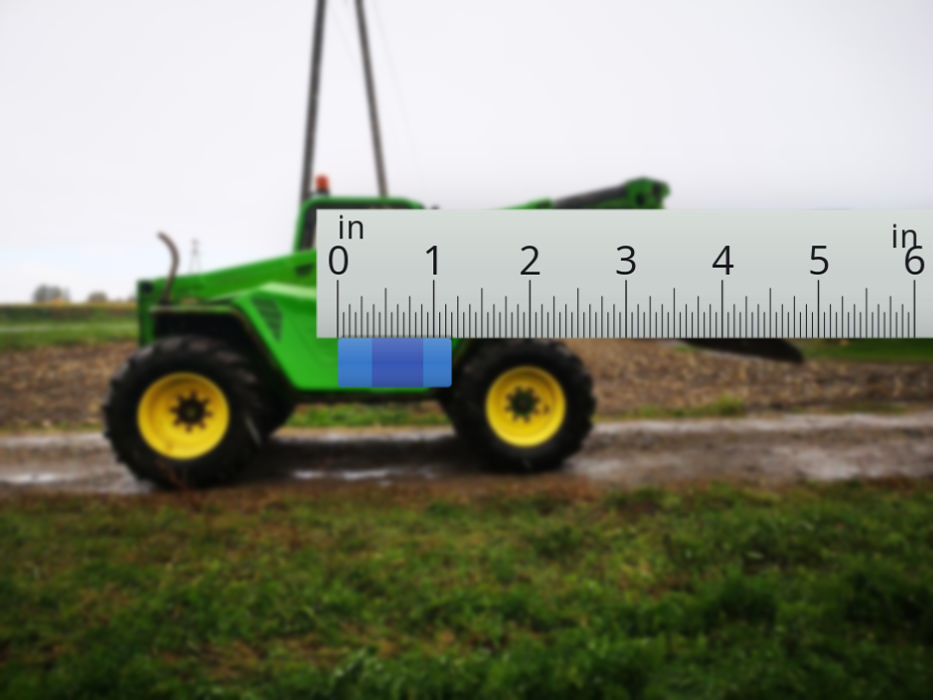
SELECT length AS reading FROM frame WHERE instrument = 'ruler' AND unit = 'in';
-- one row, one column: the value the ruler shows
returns 1.1875 in
